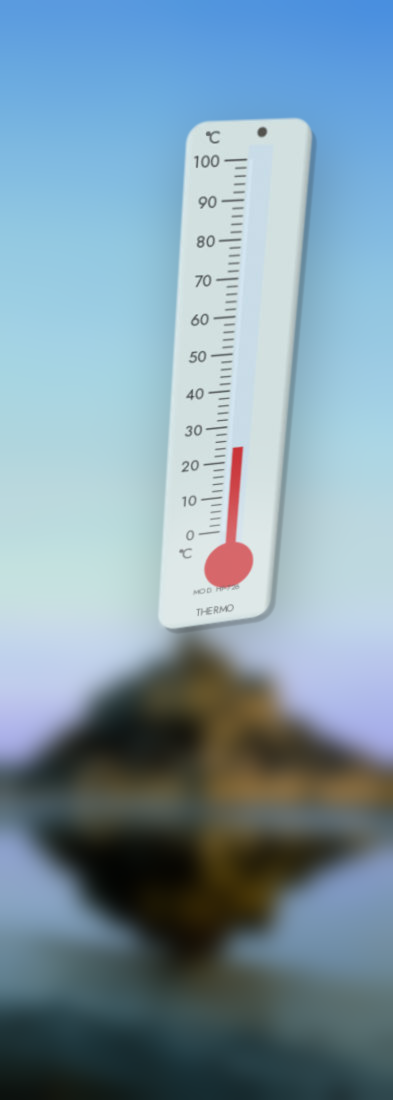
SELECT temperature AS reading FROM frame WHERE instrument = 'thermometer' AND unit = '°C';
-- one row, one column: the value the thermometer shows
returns 24 °C
